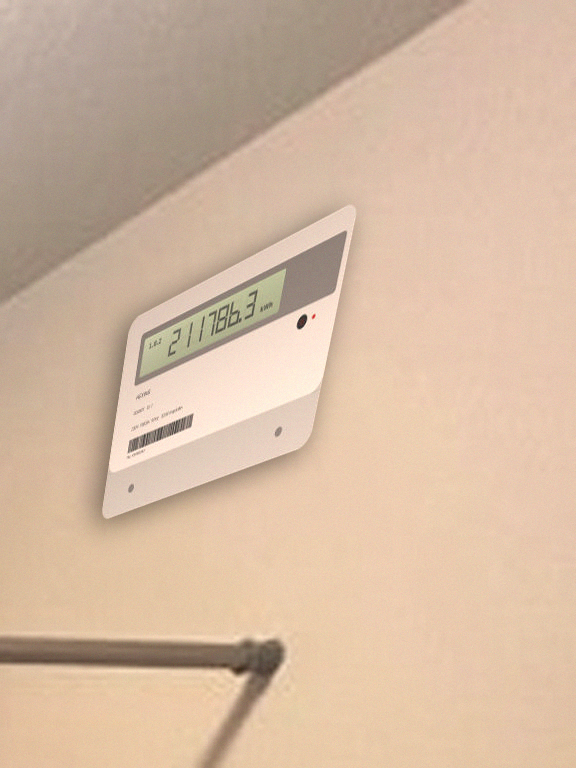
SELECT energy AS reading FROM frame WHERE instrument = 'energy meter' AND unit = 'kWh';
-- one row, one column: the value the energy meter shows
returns 211786.3 kWh
